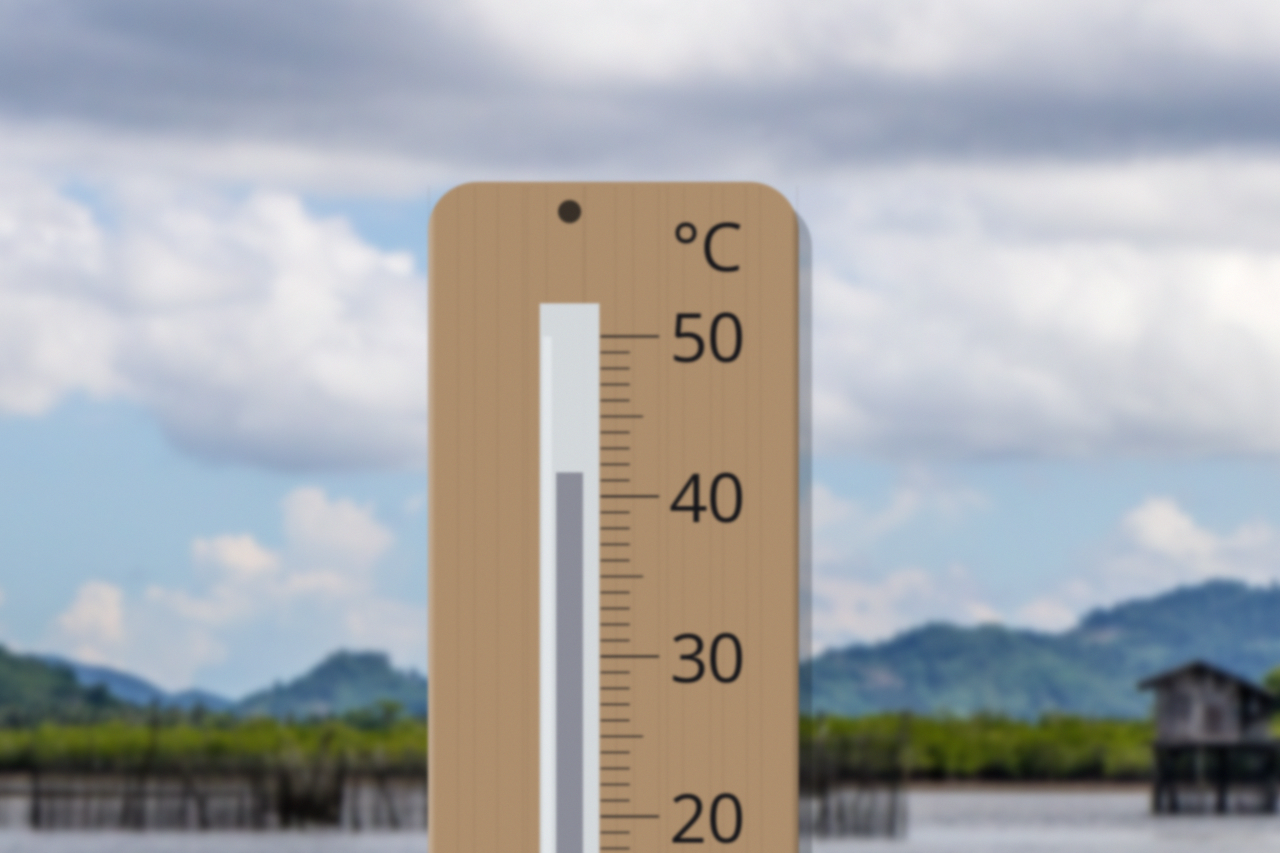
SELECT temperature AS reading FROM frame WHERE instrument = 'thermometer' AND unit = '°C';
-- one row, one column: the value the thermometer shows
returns 41.5 °C
